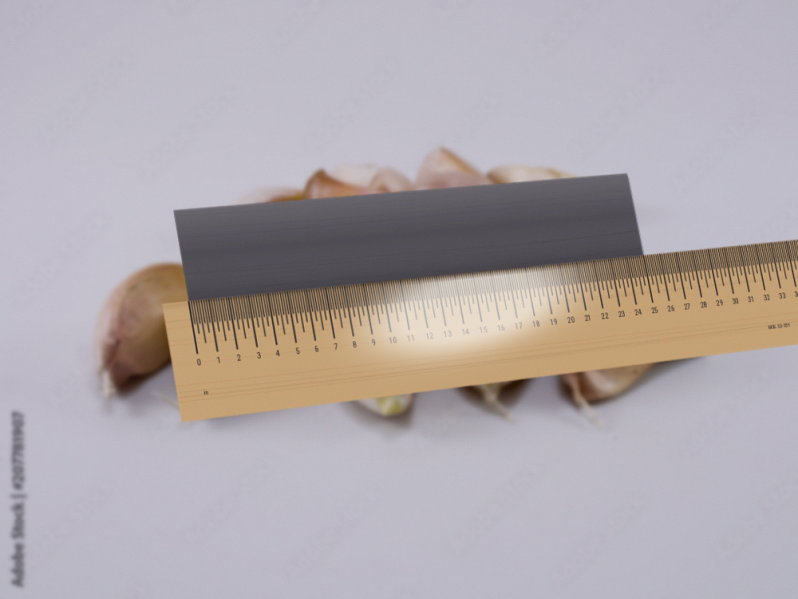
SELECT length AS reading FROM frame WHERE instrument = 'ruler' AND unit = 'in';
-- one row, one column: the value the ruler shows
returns 25 in
